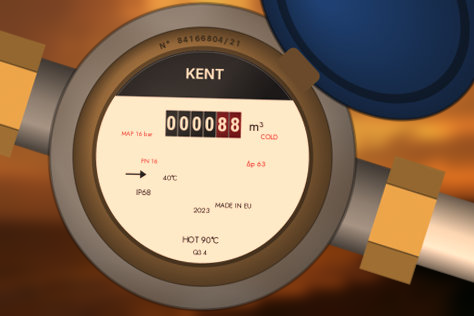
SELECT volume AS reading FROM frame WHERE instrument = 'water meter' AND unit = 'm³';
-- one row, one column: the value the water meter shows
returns 0.88 m³
